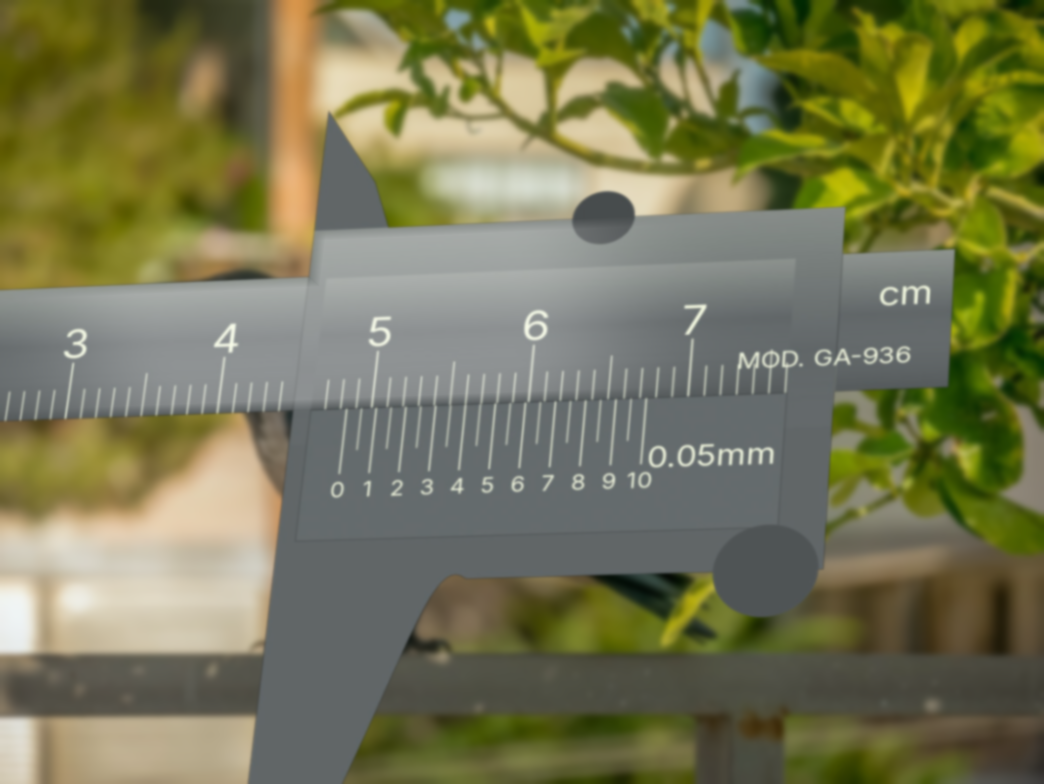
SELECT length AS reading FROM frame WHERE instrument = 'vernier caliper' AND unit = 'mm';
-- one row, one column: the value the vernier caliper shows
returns 48.4 mm
